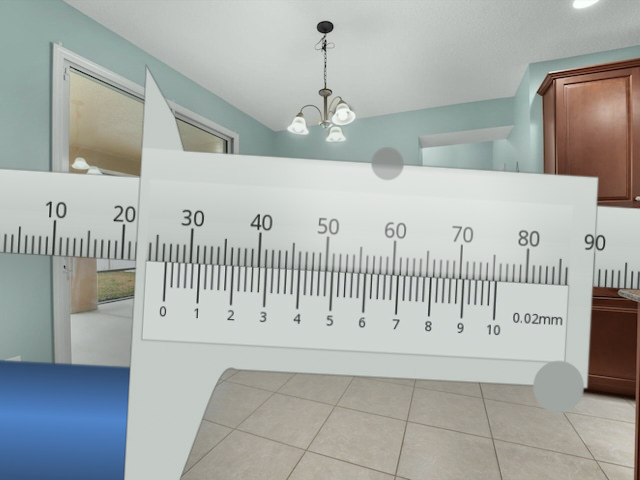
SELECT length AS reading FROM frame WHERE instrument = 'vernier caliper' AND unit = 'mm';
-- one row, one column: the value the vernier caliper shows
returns 26.4 mm
